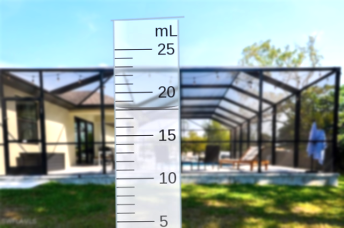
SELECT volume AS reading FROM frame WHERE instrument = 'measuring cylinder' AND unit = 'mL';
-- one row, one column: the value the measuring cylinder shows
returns 18 mL
